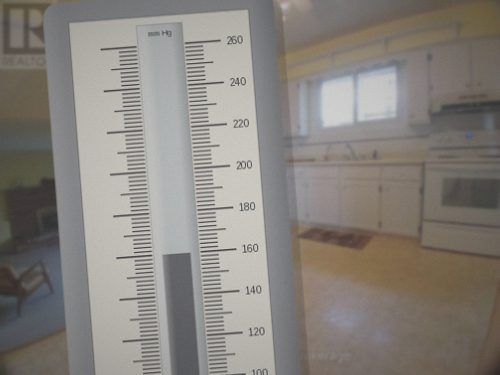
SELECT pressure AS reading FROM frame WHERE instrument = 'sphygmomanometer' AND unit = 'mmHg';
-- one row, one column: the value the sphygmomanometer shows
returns 160 mmHg
